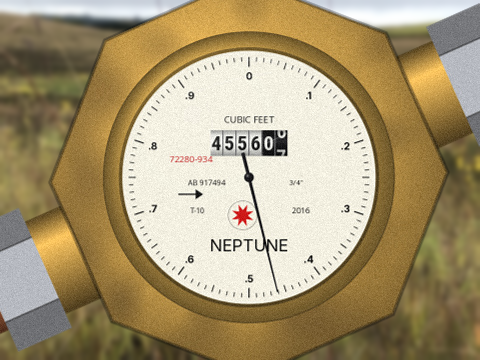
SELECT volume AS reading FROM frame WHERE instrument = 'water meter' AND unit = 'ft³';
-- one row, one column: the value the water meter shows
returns 455606.46 ft³
